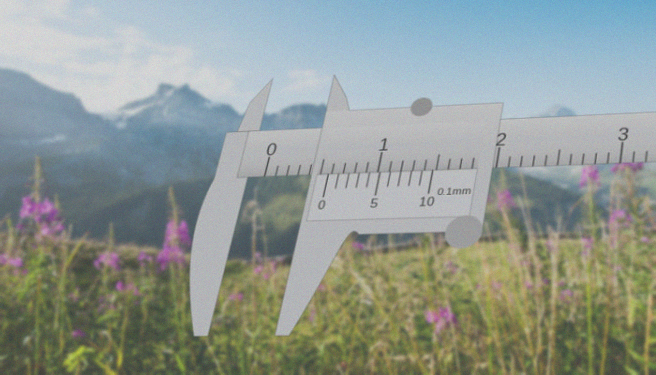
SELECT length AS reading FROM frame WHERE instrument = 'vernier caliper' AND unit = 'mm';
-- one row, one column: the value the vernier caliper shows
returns 5.7 mm
